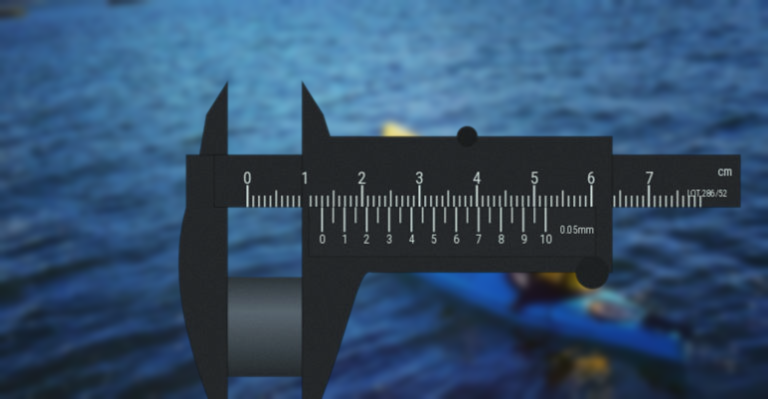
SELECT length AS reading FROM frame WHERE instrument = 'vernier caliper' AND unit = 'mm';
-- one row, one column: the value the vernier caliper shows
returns 13.0 mm
